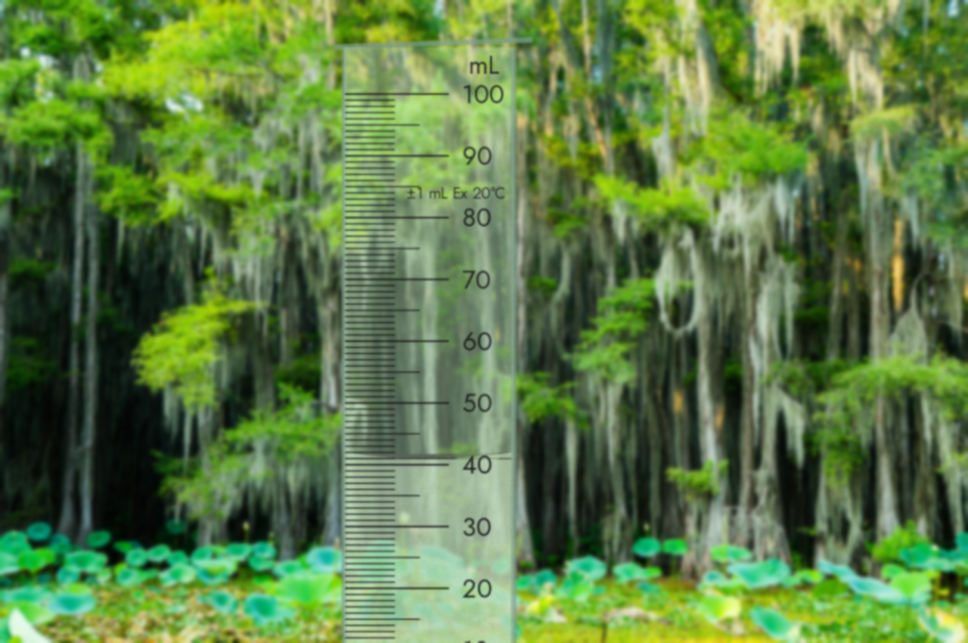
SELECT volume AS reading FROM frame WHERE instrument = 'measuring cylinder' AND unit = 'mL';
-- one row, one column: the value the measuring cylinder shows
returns 41 mL
